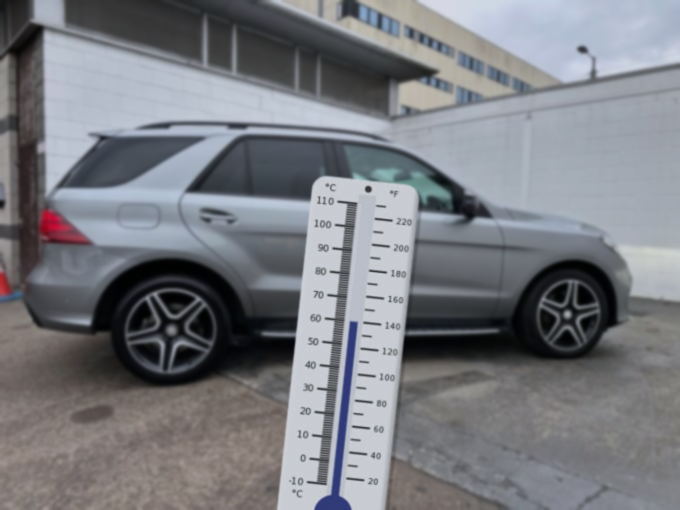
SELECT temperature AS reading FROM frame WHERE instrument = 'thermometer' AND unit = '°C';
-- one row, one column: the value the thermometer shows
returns 60 °C
